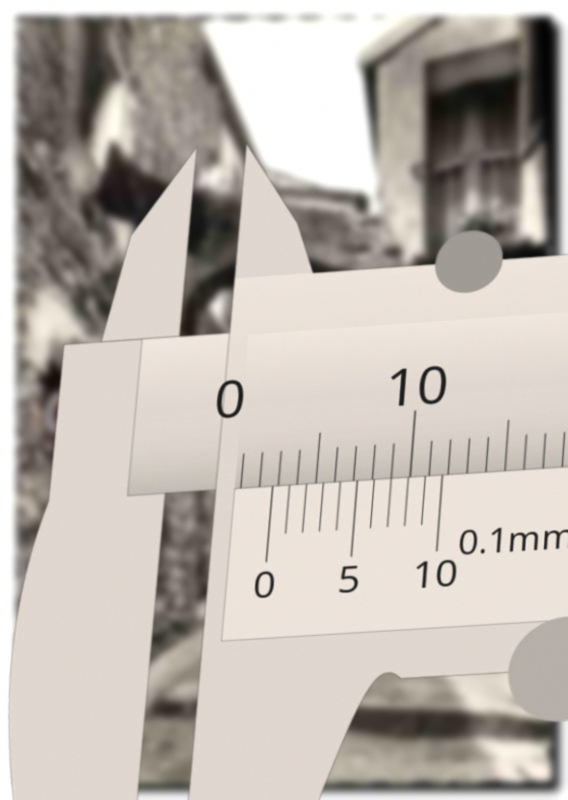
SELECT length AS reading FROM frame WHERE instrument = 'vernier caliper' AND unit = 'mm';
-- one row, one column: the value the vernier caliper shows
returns 2.7 mm
